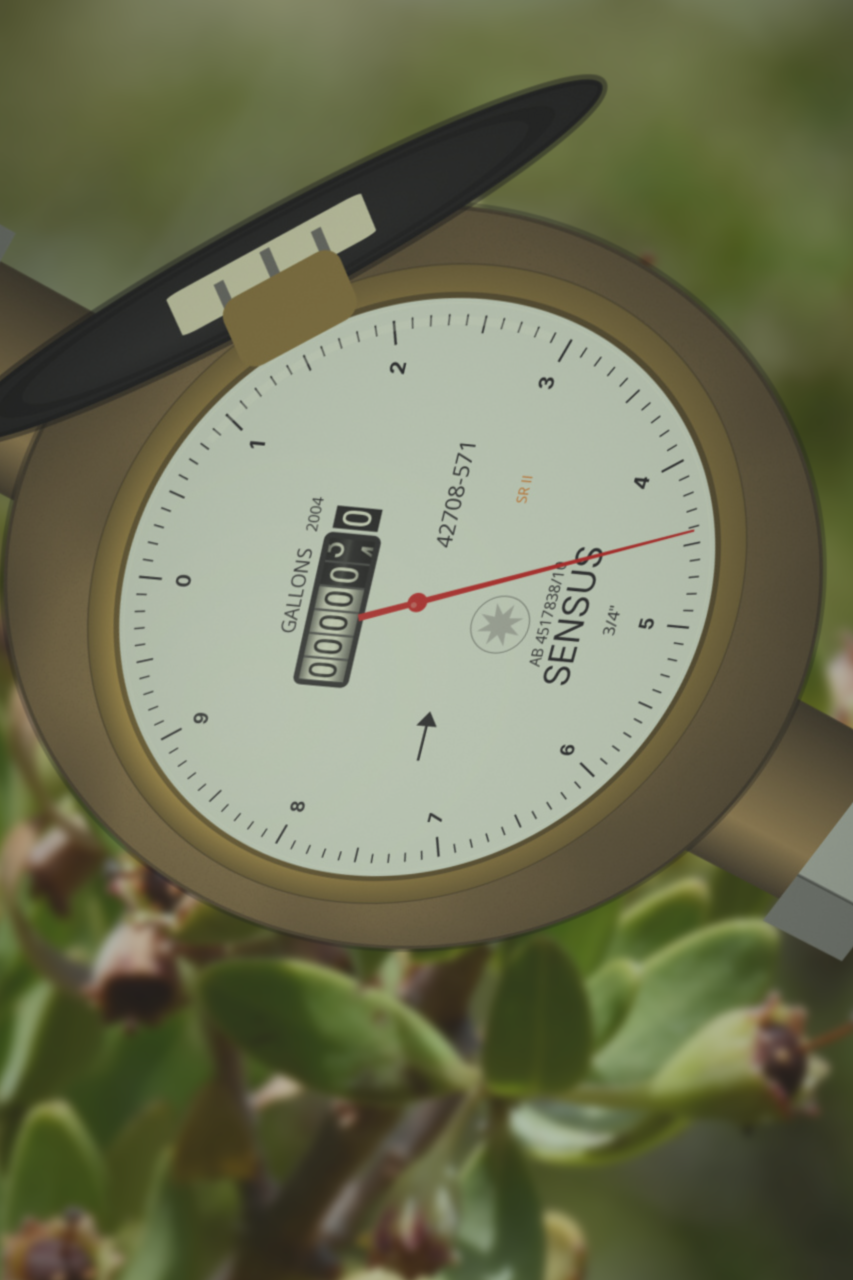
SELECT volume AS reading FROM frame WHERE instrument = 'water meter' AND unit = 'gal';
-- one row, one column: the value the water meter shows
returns 34.4 gal
